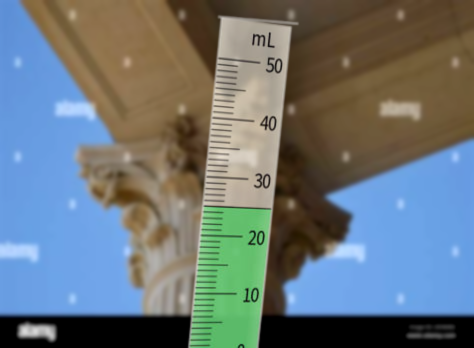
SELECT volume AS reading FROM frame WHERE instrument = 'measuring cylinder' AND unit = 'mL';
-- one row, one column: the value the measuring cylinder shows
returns 25 mL
